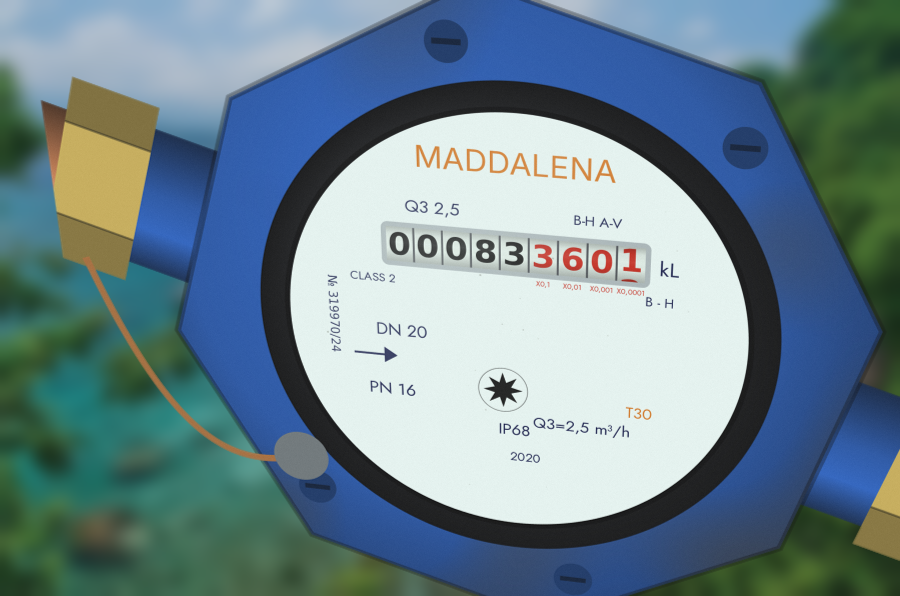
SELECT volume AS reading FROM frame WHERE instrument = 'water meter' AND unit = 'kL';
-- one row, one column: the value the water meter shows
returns 83.3601 kL
